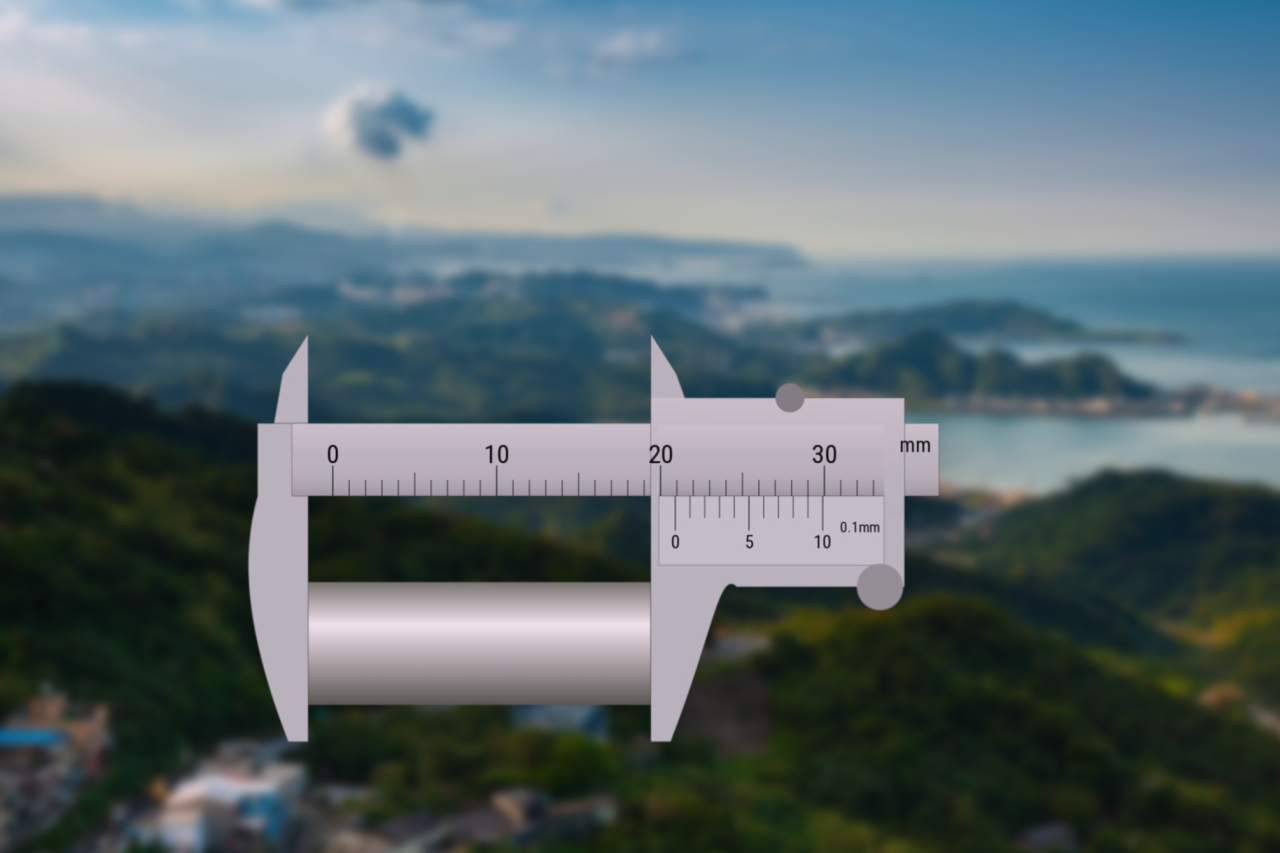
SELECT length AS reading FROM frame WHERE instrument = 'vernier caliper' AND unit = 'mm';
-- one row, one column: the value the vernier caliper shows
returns 20.9 mm
